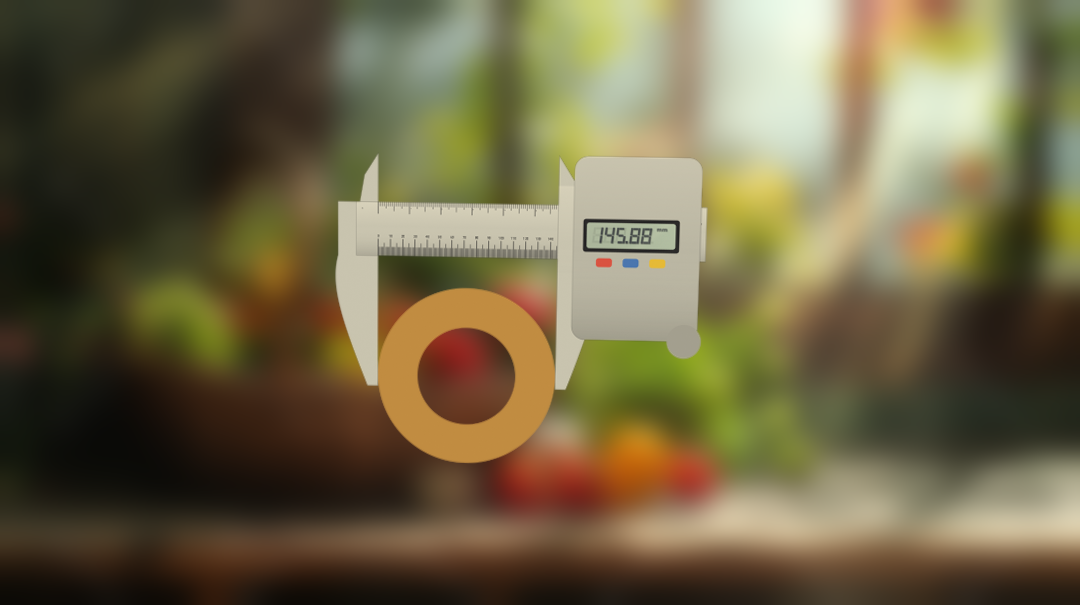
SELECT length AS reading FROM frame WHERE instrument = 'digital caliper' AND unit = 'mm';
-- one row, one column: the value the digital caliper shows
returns 145.88 mm
